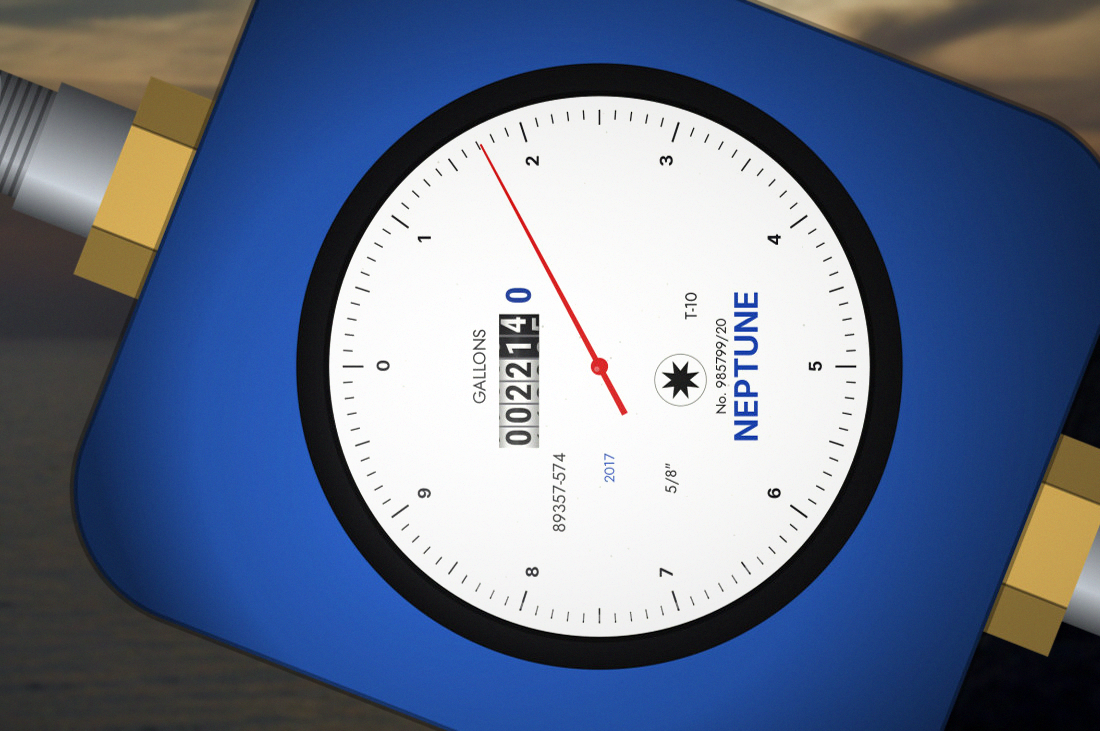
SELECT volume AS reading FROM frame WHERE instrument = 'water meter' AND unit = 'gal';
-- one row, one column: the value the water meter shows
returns 22141.7 gal
